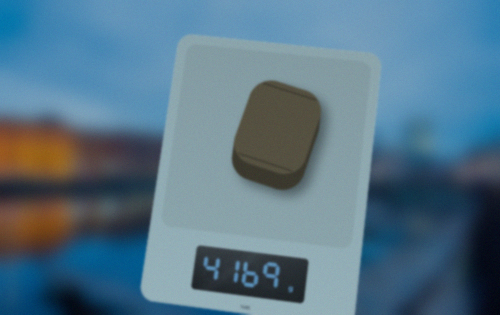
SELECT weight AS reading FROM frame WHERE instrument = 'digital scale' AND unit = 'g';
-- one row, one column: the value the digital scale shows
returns 4169 g
